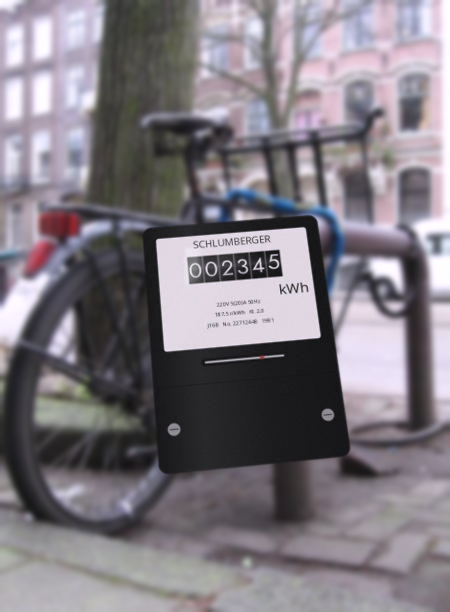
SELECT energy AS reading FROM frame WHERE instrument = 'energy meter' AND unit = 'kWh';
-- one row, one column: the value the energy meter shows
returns 2345 kWh
